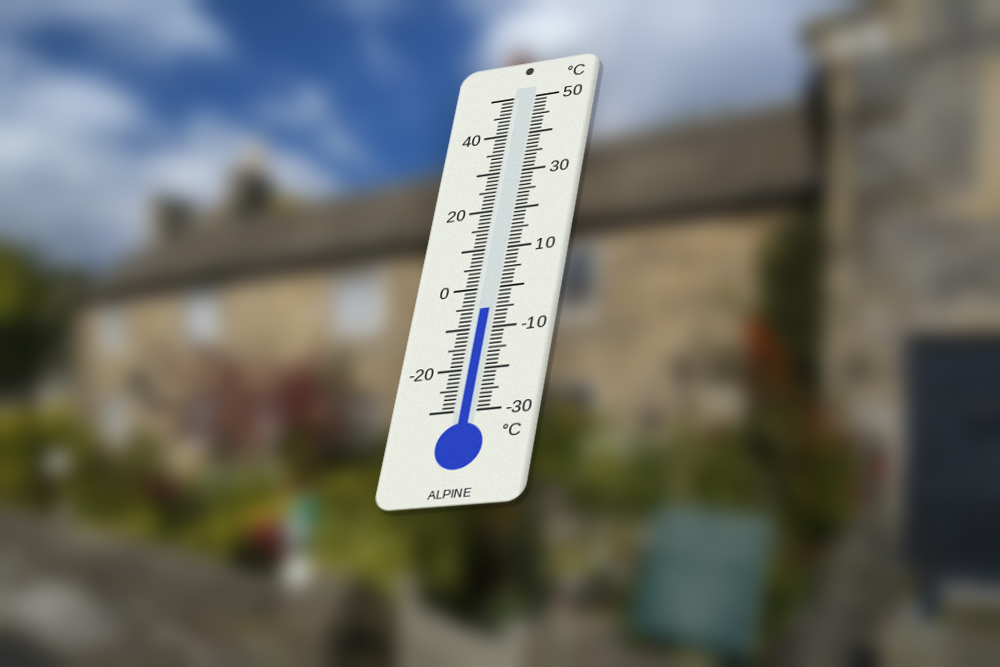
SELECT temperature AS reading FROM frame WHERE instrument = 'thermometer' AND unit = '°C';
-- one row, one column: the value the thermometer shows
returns -5 °C
